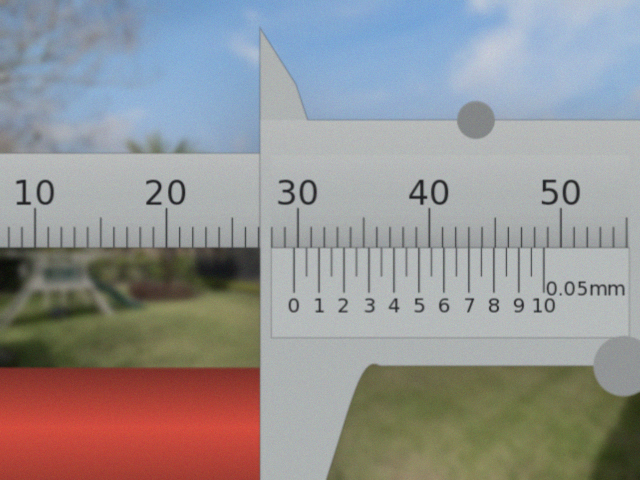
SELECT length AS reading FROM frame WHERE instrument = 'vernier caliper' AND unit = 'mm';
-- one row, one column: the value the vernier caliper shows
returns 29.7 mm
